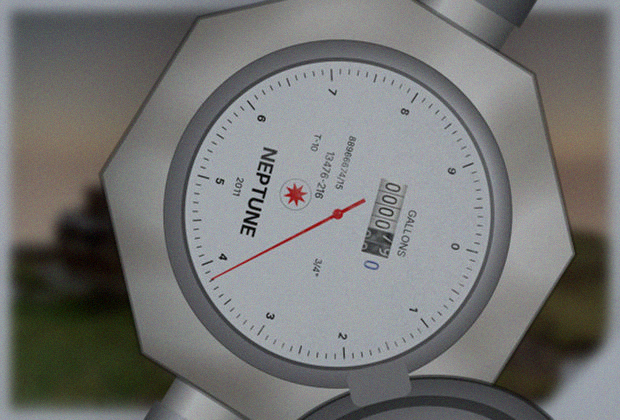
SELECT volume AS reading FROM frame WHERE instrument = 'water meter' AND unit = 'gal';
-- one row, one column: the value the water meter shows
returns 793.8 gal
